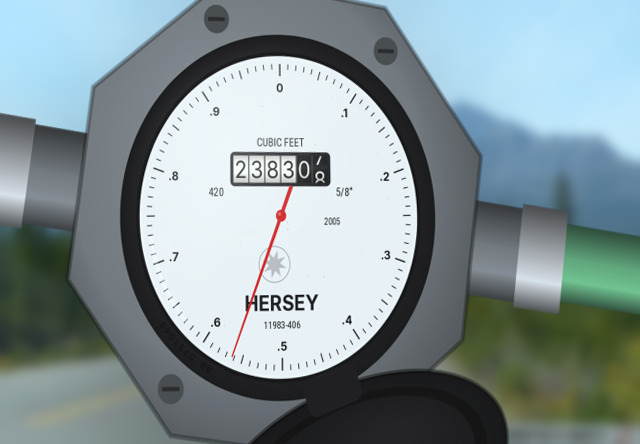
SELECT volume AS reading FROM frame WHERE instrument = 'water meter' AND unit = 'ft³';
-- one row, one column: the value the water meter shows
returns 238307.56 ft³
